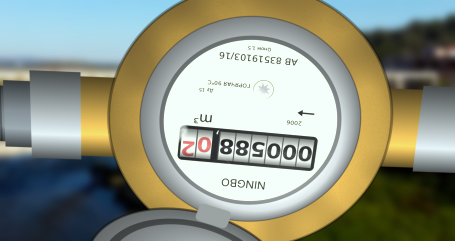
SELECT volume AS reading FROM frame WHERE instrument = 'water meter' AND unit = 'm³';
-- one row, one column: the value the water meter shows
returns 588.02 m³
